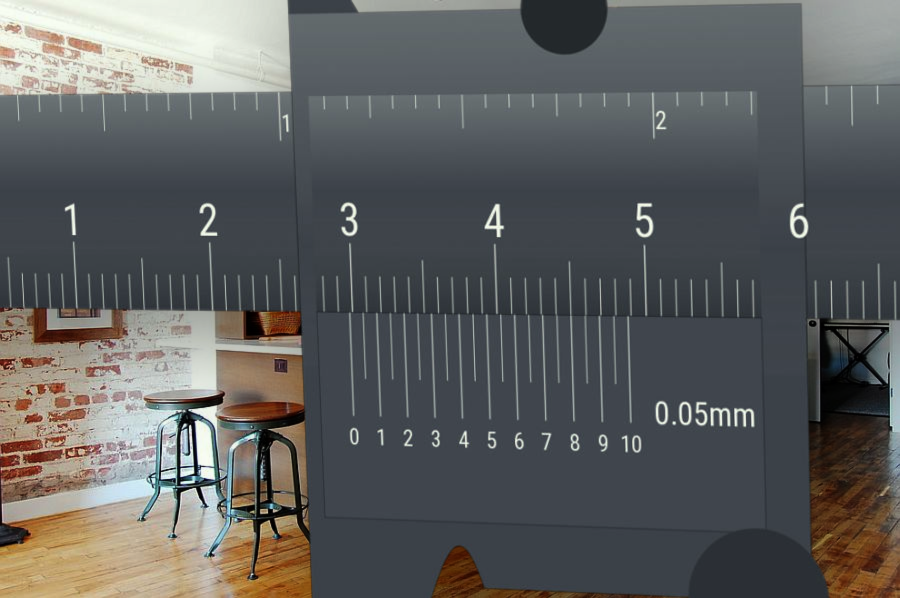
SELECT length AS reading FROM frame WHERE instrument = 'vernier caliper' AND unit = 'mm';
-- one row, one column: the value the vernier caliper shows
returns 29.8 mm
